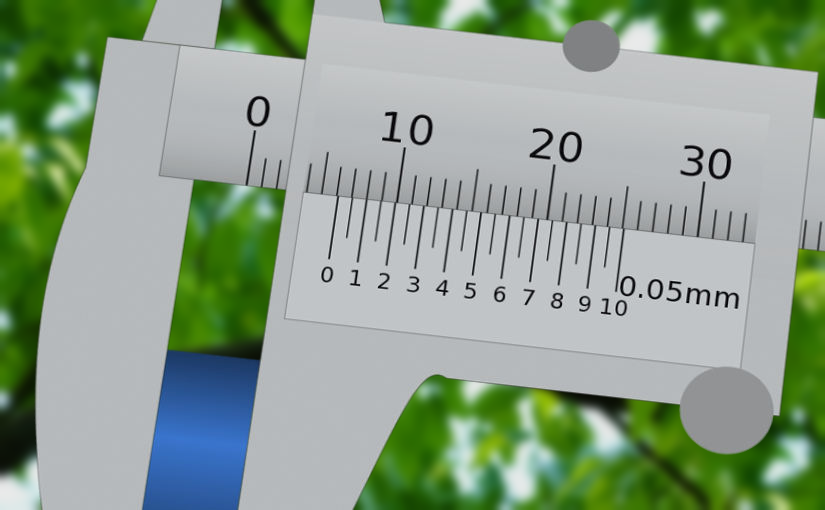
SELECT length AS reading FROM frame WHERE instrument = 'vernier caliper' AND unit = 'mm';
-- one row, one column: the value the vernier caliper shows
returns 6.1 mm
